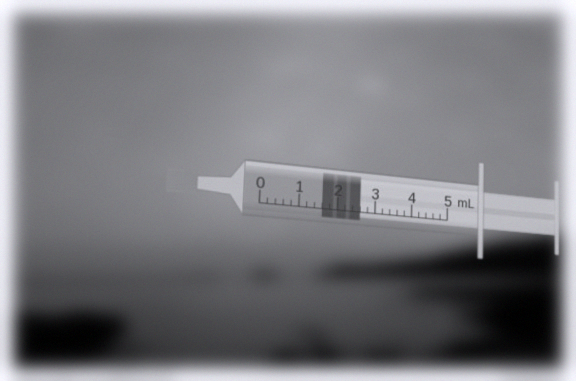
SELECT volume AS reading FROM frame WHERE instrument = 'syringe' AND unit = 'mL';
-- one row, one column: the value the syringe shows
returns 1.6 mL
